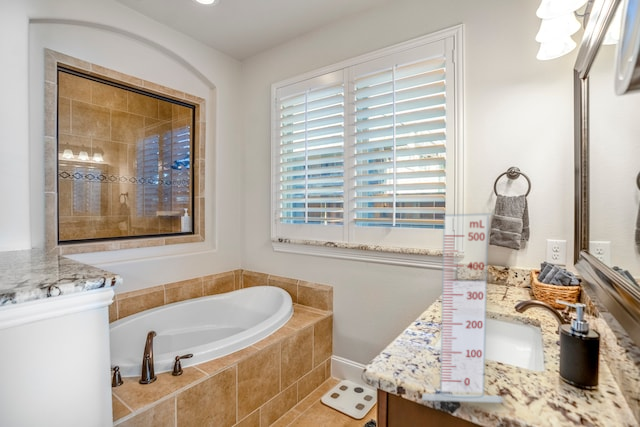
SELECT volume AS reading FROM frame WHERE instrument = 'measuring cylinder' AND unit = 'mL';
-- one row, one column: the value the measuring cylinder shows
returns 350 mL
